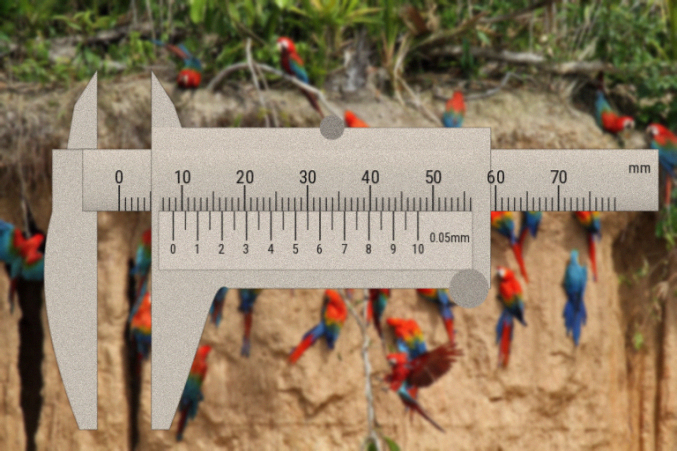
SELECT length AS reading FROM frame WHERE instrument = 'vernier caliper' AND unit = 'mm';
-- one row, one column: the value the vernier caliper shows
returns 8.6 mm
